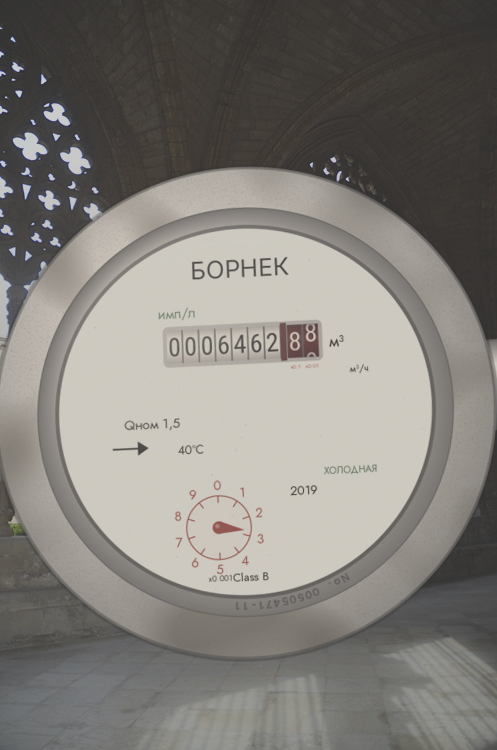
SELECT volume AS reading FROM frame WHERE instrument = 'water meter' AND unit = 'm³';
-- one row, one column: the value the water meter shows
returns 6462.882 m³
